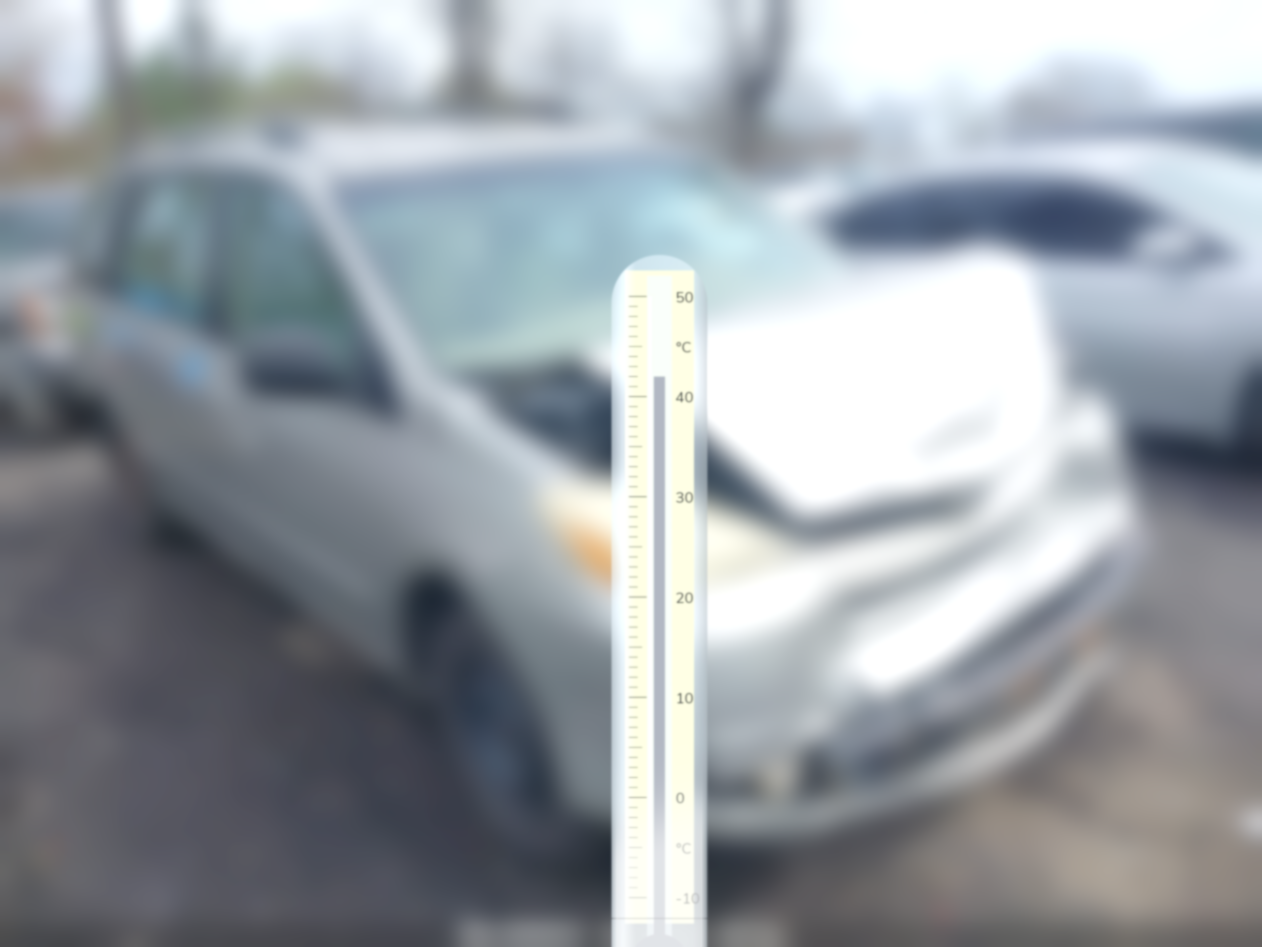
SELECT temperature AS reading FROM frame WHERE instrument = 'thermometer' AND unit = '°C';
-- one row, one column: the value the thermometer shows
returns 42 °C
